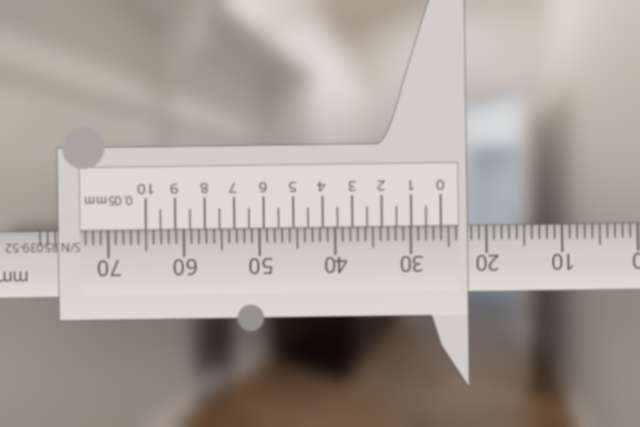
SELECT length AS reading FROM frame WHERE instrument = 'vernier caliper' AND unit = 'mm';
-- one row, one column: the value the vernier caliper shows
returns 26.0 mm
